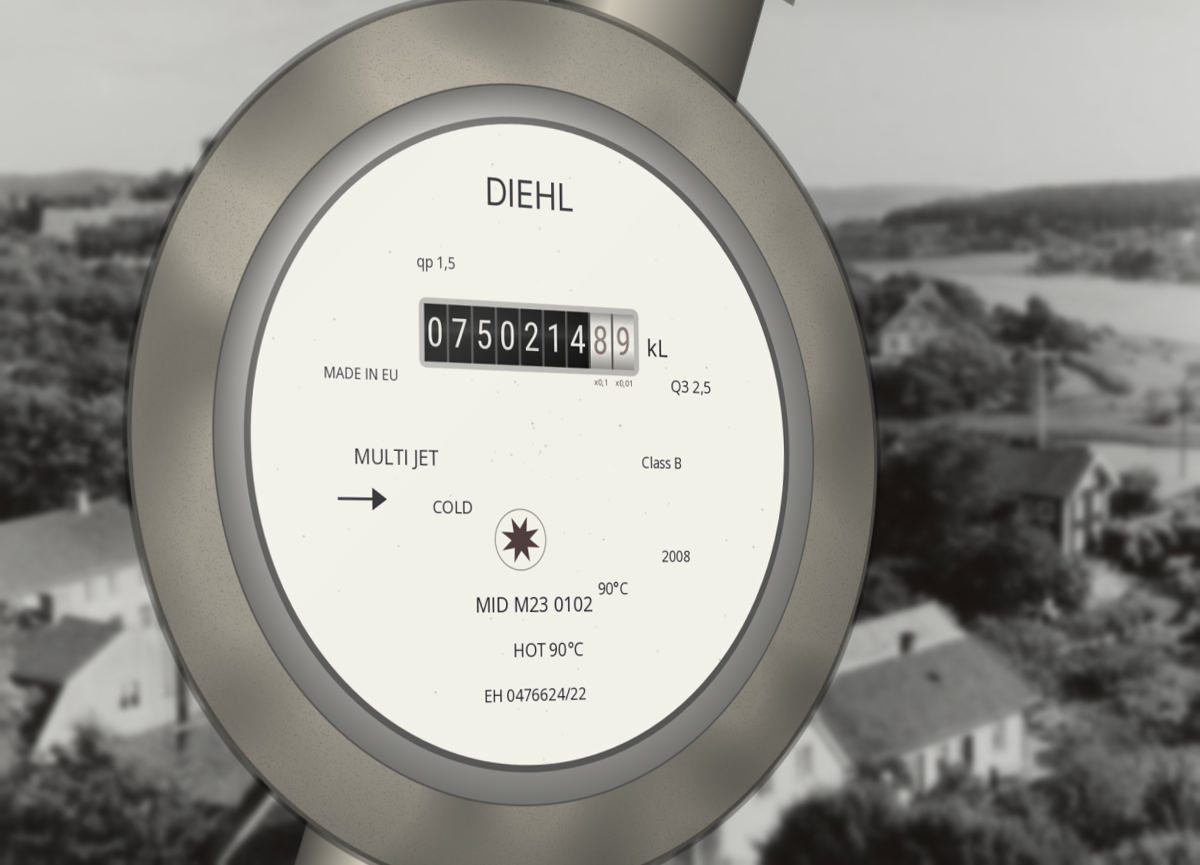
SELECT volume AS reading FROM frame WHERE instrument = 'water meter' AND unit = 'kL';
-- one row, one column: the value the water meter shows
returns 750214.89 kL
